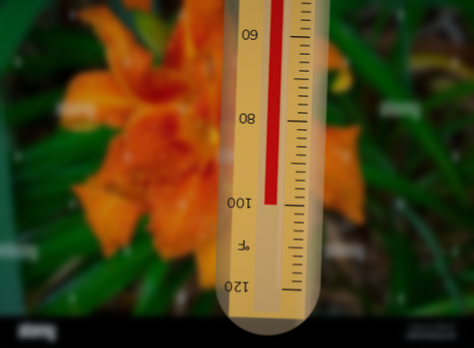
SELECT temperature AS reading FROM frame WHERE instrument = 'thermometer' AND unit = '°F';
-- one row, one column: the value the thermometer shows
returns 100 °F
